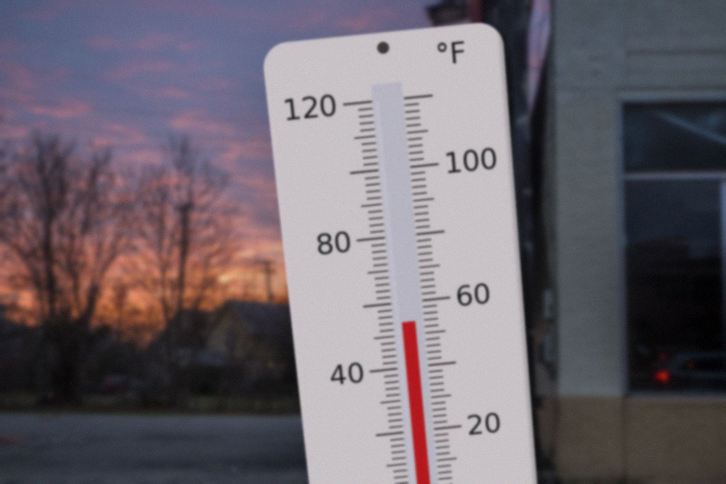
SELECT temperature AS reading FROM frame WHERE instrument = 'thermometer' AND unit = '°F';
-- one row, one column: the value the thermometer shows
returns 54 °F
